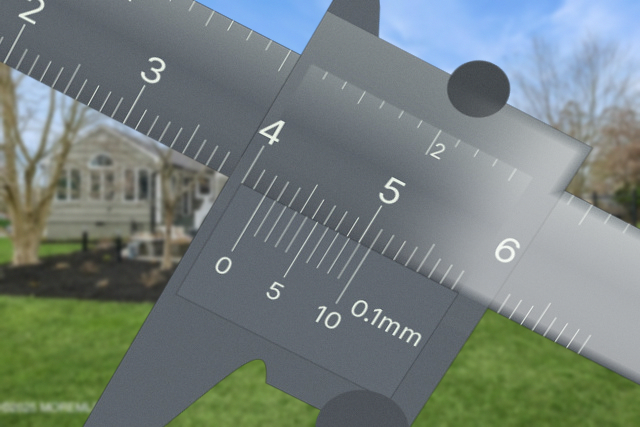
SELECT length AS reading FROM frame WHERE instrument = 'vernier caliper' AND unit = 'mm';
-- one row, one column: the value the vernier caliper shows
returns 42.0 mm
